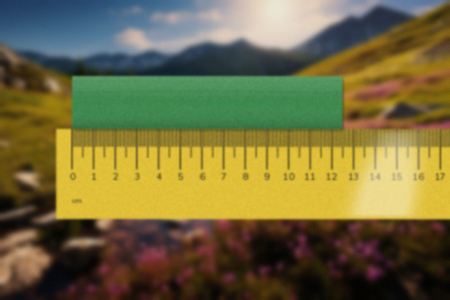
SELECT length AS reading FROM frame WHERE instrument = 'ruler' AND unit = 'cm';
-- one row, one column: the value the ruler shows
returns 12.5 cm
